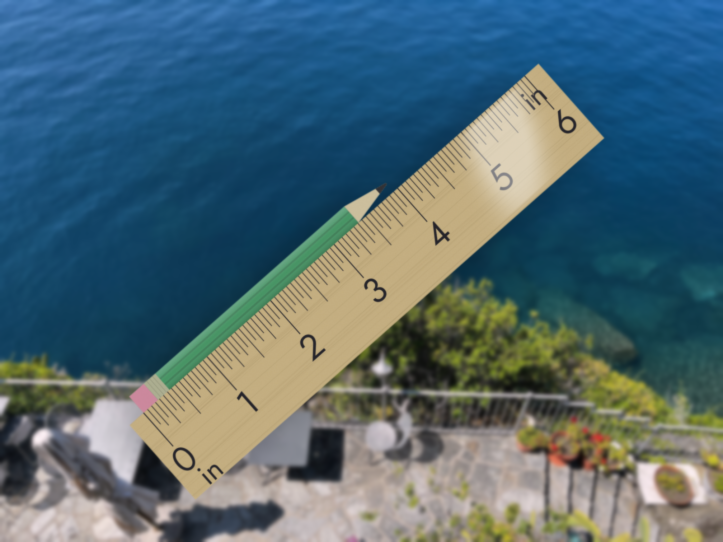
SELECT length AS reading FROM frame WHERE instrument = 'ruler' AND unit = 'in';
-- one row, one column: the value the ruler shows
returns 3.9375 in
